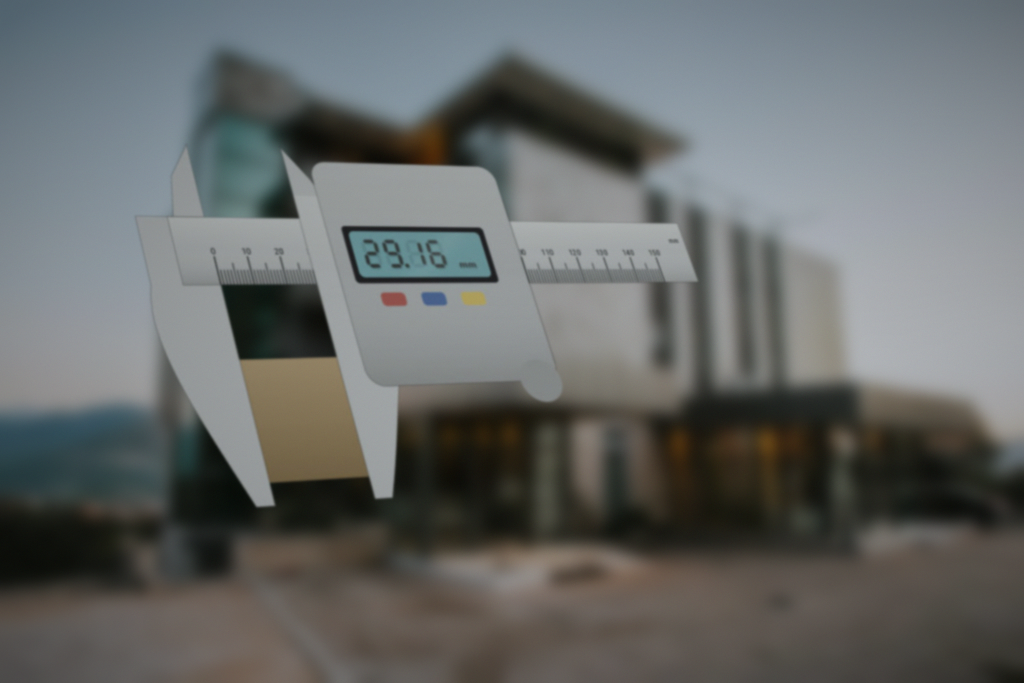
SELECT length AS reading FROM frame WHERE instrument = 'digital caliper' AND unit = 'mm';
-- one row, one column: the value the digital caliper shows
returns 29.16 mm
